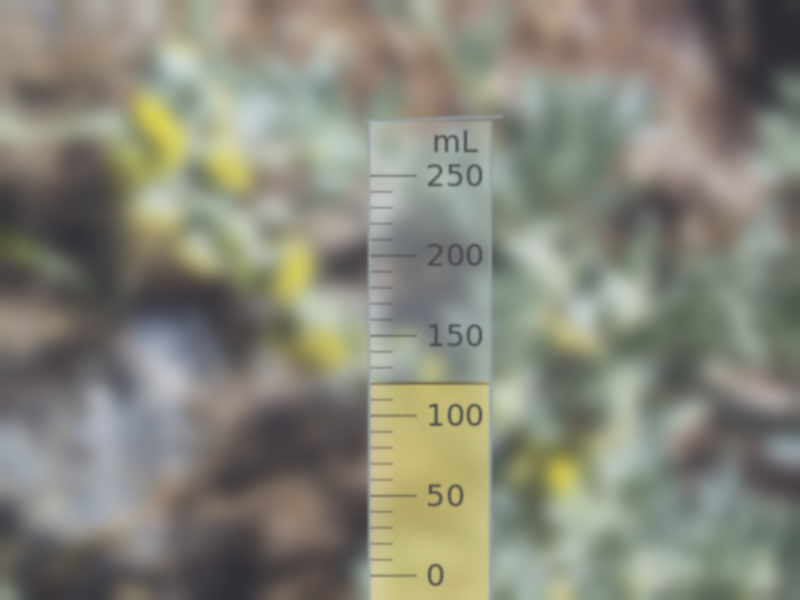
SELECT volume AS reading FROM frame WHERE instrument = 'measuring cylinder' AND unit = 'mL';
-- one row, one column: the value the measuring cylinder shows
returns 120 mL
